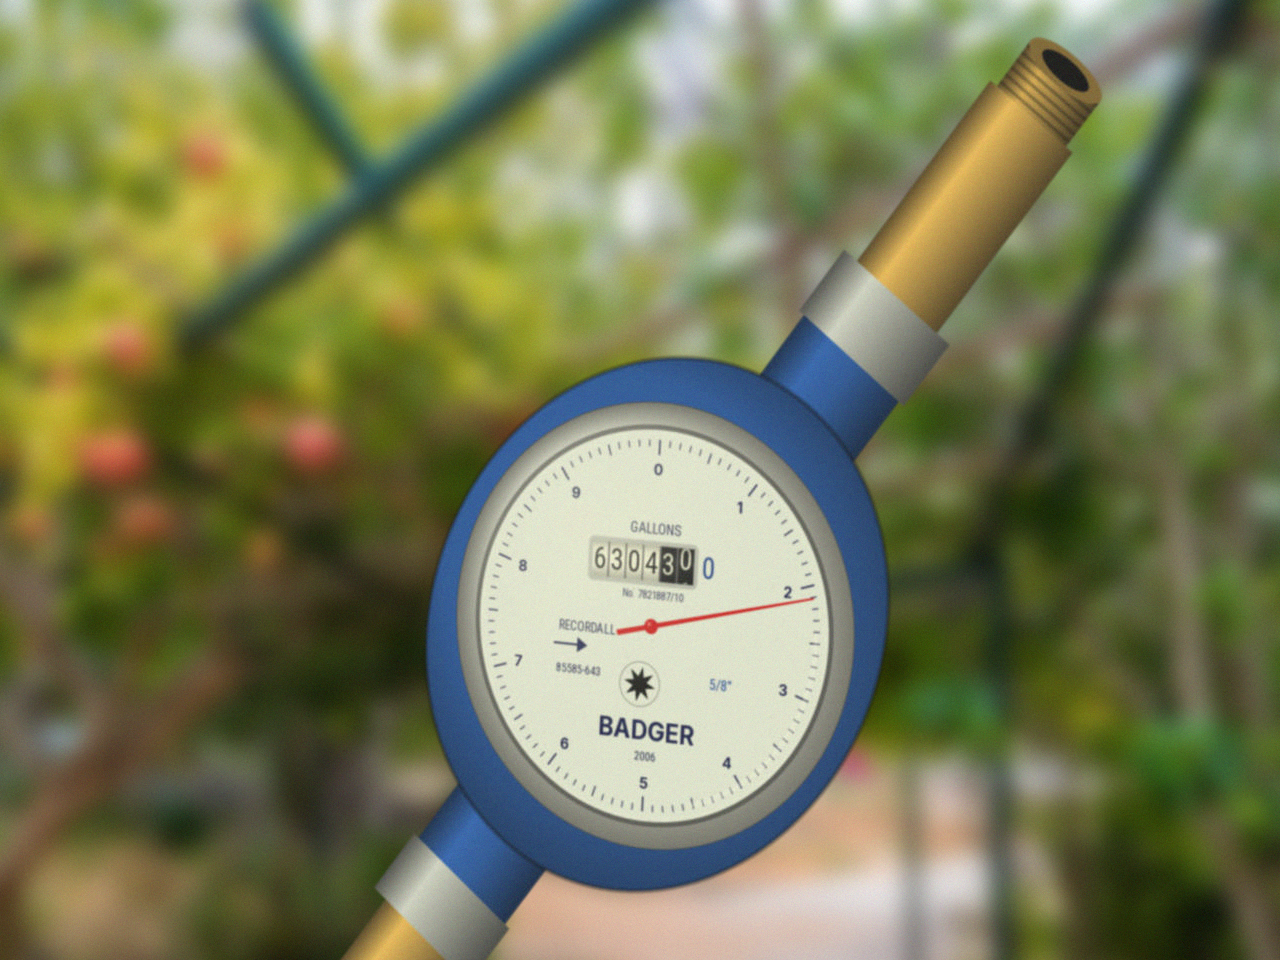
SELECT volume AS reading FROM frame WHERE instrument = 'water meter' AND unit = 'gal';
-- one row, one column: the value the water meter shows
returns 6304302.1 gal
